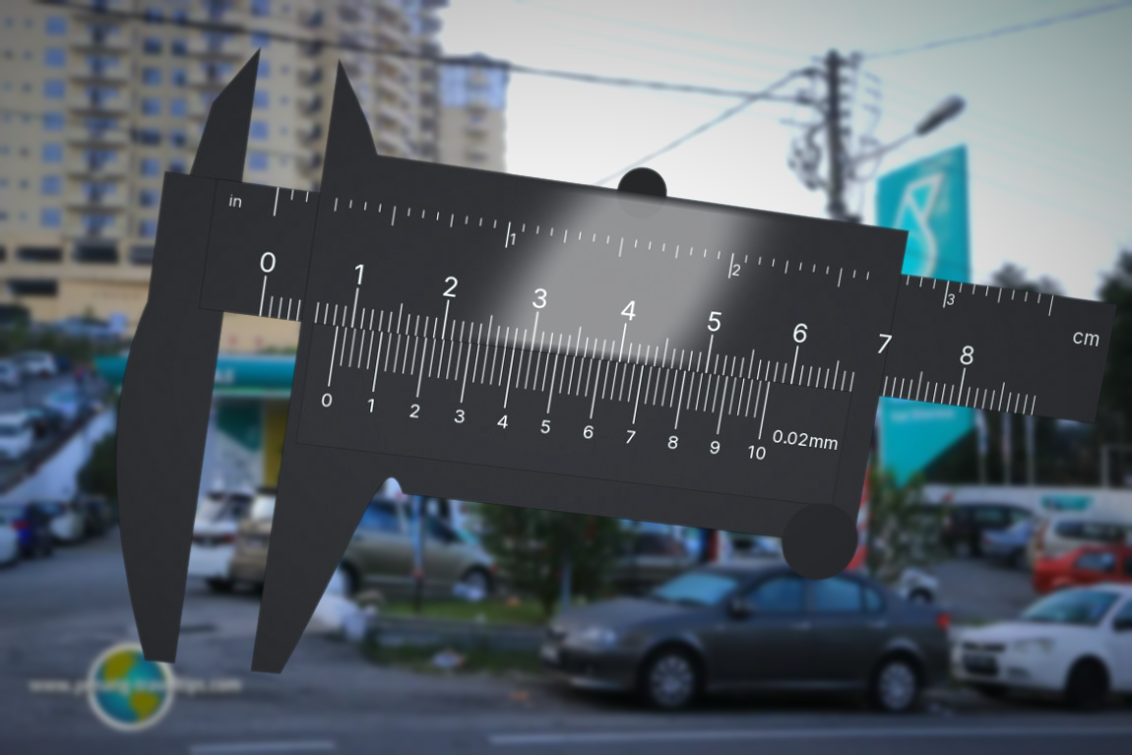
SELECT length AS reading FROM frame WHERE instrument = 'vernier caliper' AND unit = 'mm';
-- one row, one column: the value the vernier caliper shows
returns 8.4 mm
